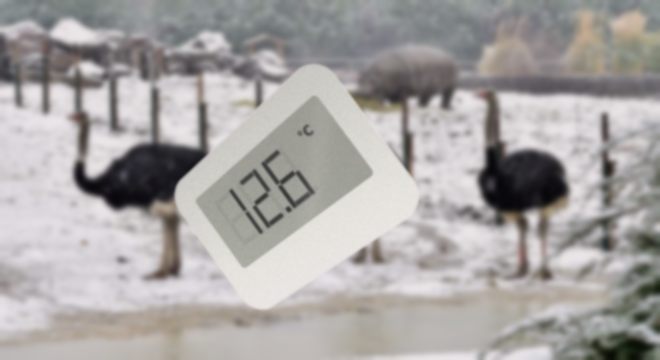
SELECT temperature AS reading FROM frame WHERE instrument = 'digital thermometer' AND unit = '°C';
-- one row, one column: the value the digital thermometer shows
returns 12.6 °C
